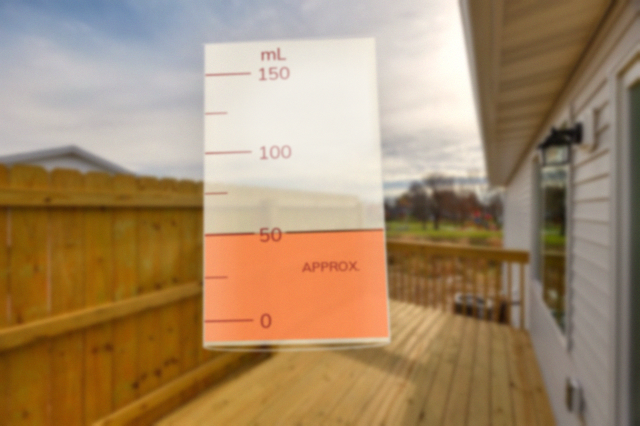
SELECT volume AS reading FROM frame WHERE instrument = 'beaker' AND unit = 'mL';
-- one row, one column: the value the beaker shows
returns 50 mL
